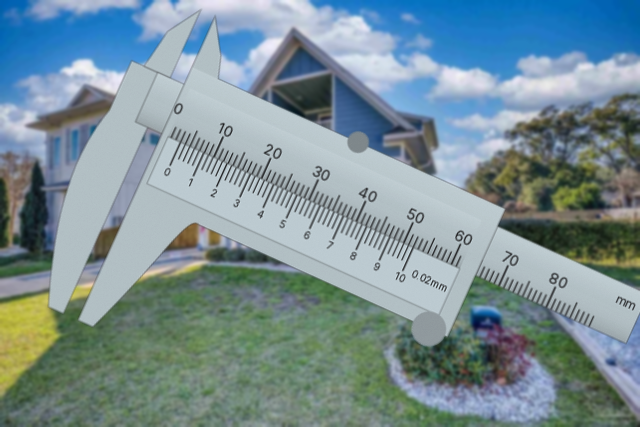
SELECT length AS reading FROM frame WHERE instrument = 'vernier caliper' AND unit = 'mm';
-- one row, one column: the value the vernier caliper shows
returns 3.0 mm
